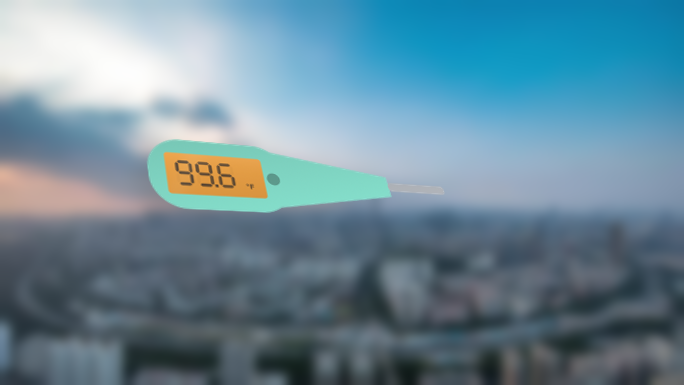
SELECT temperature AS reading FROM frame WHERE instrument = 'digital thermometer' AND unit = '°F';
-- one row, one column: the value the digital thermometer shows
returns 99.6 °F
